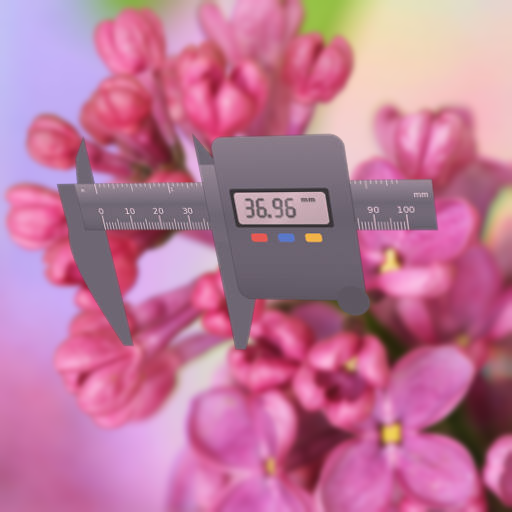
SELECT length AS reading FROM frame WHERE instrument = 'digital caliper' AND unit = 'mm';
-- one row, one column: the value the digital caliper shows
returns 36.96 mm
